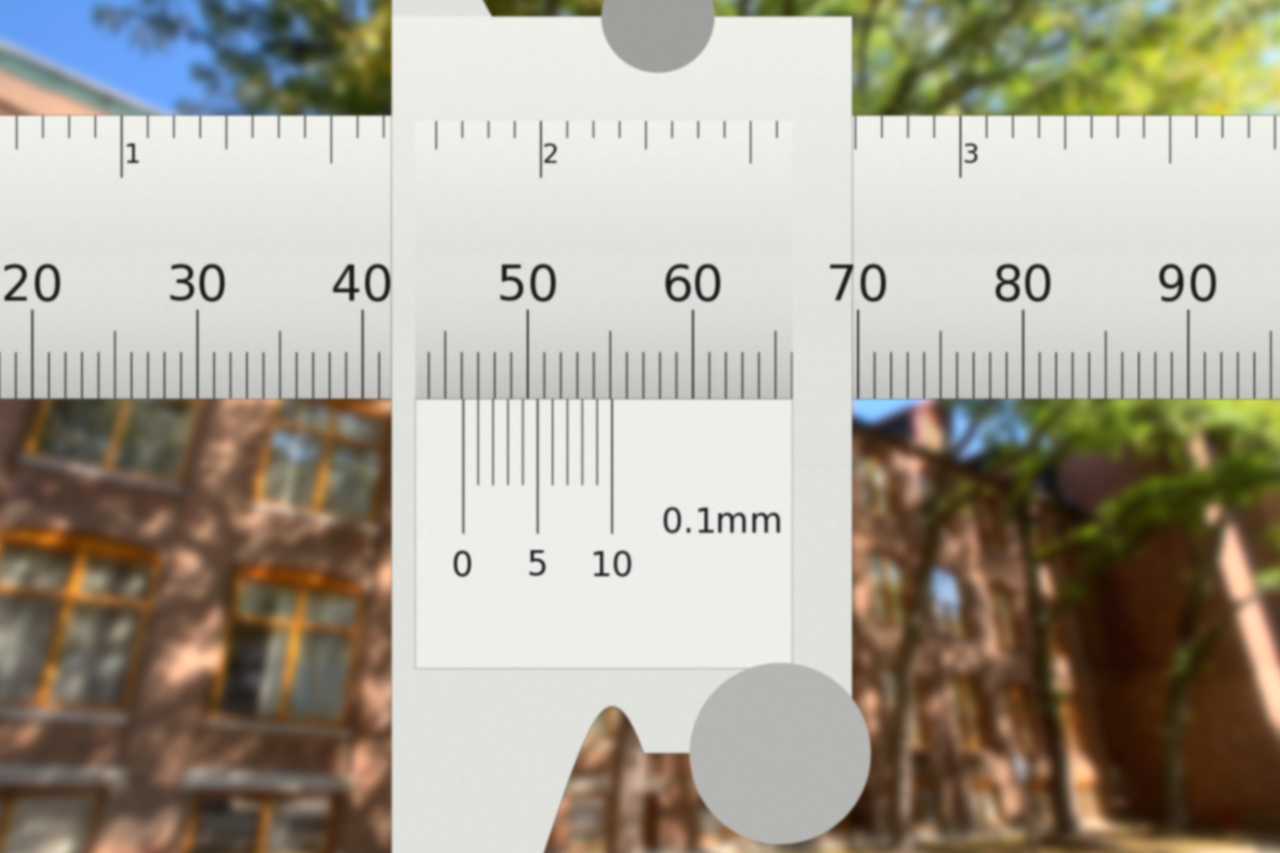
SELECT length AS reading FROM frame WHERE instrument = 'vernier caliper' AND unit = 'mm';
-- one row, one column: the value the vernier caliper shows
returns 46.1 mm
